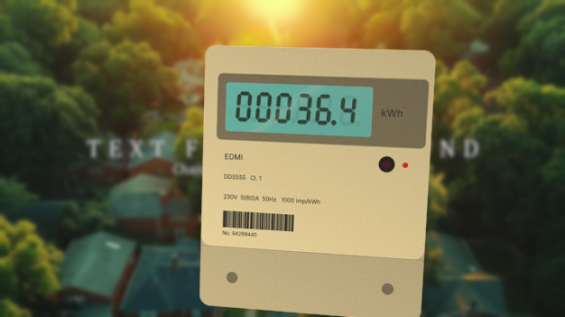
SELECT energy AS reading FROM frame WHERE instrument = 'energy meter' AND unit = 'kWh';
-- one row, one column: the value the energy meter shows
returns 36.4 kWh
